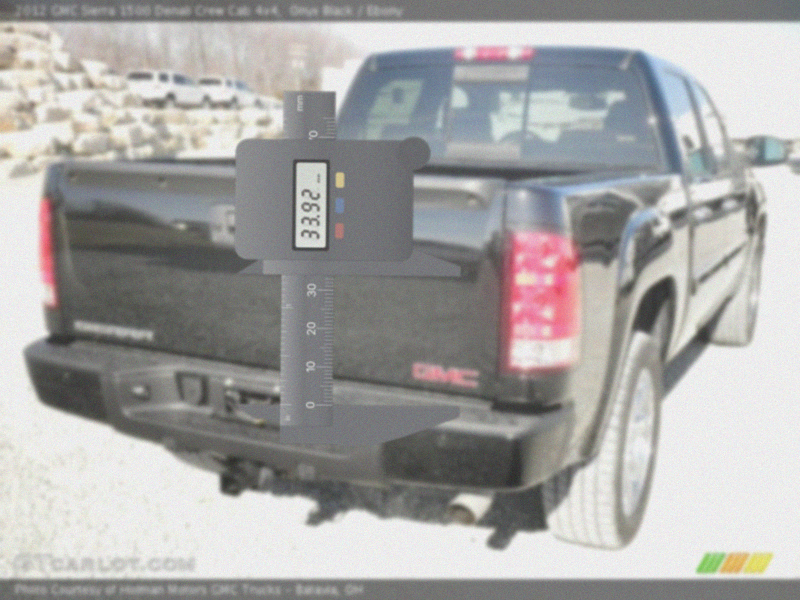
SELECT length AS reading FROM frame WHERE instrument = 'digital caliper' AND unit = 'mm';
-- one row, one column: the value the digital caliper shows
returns 33.92 mm
